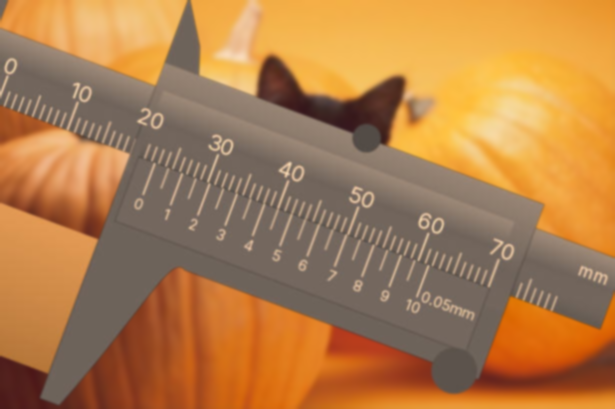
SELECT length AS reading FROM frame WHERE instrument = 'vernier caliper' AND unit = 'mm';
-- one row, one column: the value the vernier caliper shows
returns 22.5 mm
